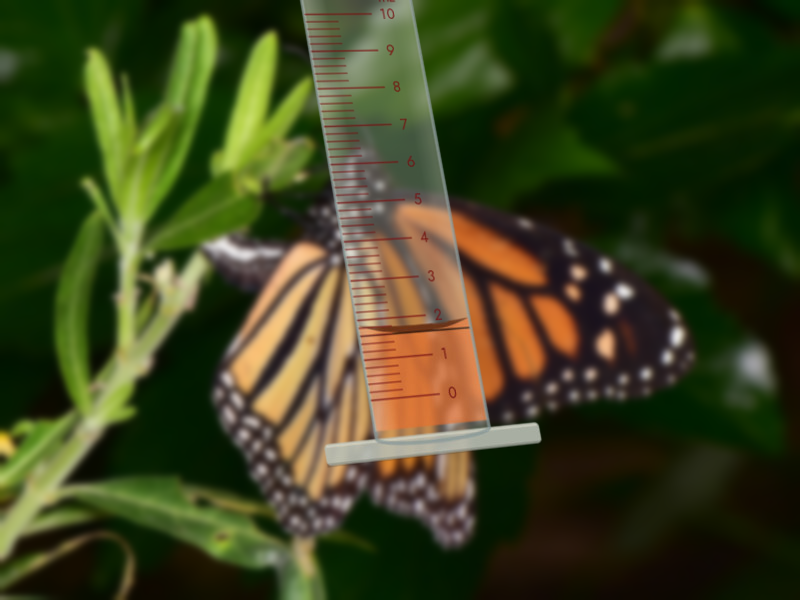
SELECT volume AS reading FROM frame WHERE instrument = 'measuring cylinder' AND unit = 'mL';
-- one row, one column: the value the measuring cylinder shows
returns 1.6 mL
